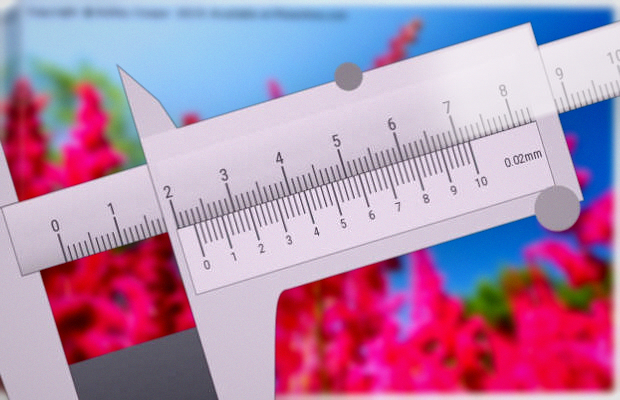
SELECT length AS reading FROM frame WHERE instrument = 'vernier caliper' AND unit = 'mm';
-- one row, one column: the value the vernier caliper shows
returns 22.8 mm
